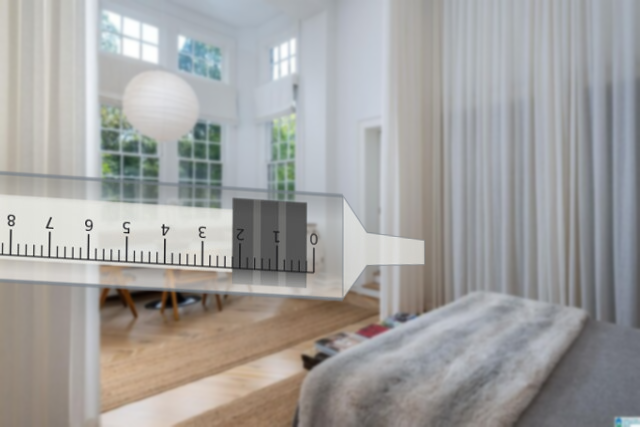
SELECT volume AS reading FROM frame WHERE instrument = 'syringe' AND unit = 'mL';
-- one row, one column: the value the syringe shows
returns 0.2 mL
